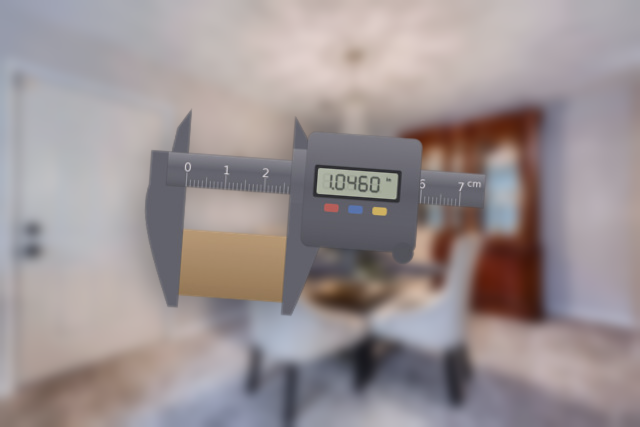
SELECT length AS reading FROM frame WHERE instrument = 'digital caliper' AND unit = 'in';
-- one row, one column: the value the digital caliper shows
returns 1.0460 in
